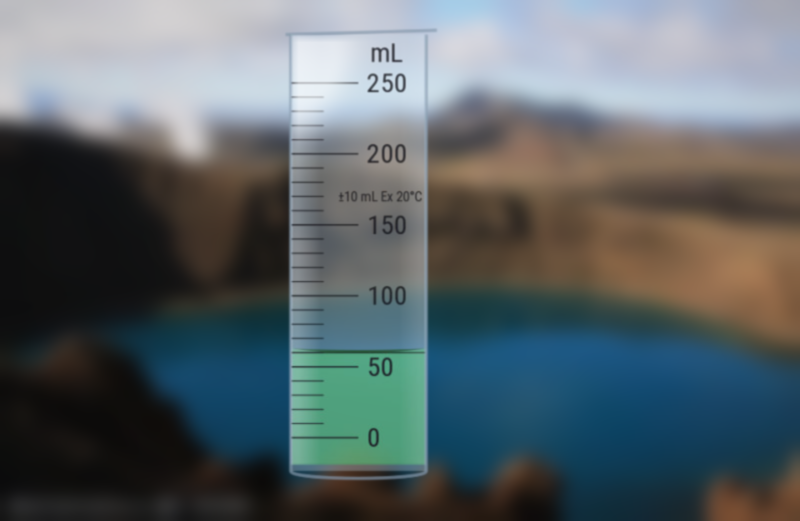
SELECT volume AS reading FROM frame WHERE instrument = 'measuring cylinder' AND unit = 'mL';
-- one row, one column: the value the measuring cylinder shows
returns 60 mL
